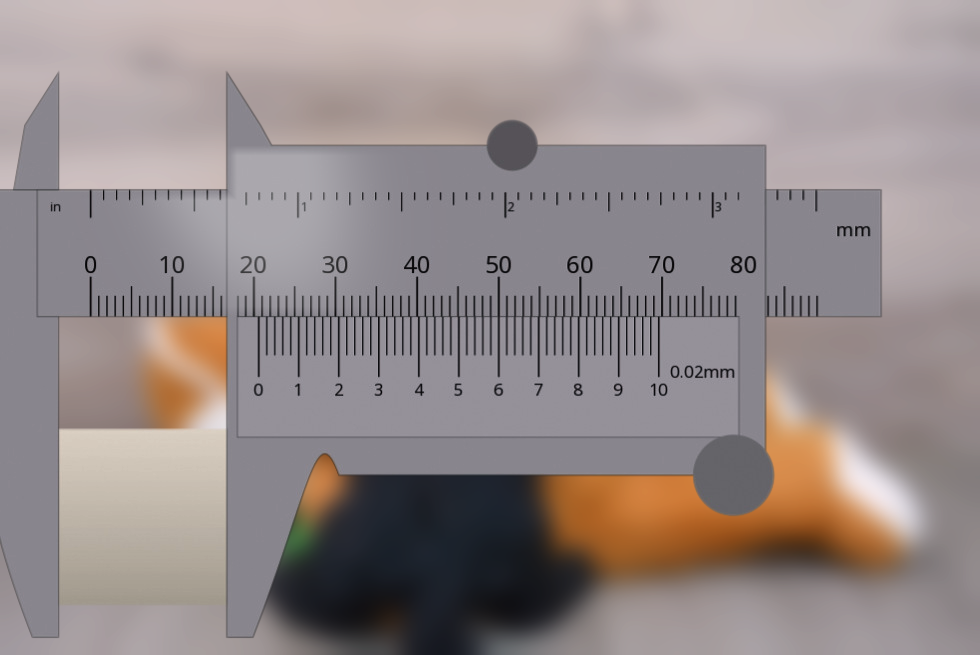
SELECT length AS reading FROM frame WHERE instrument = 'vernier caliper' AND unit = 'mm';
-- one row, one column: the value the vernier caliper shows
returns 20.6 mm
